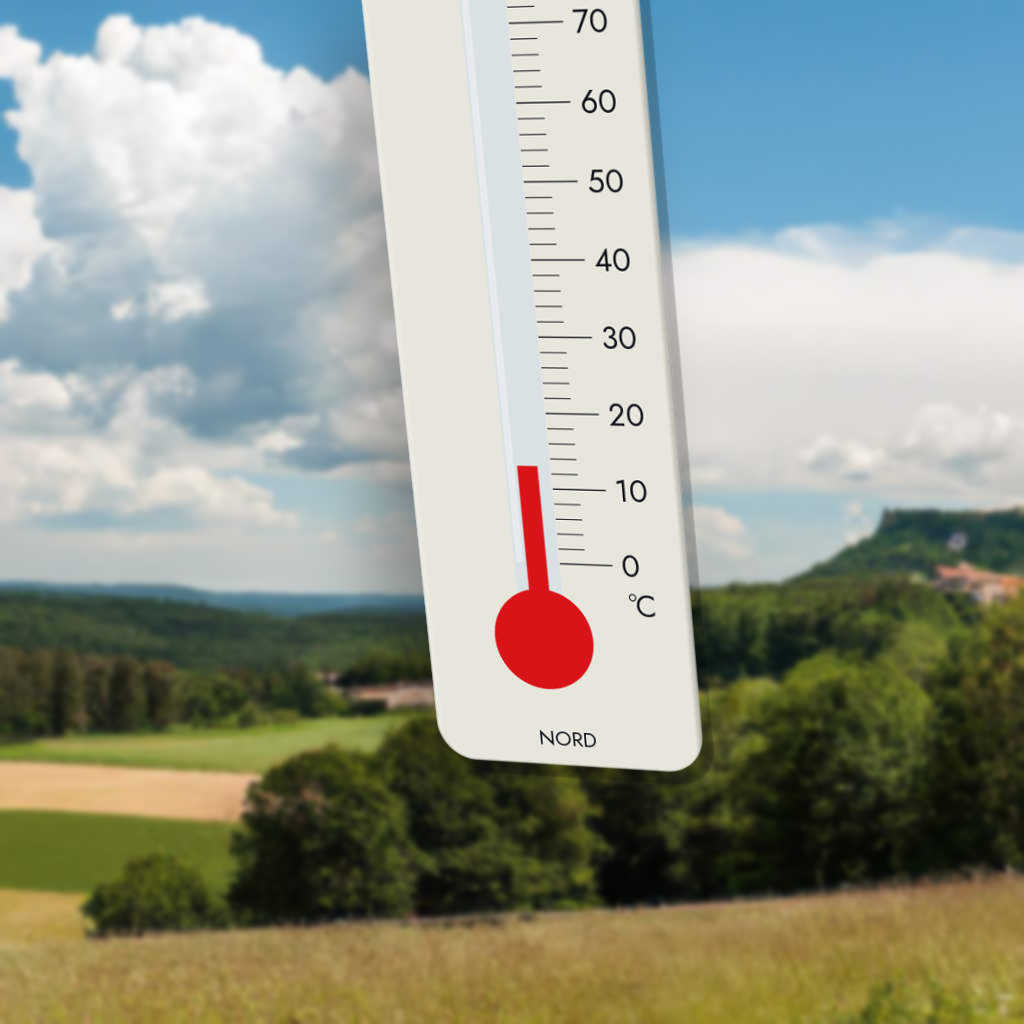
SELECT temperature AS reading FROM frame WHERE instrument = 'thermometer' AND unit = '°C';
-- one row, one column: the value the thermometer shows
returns 13 °C
